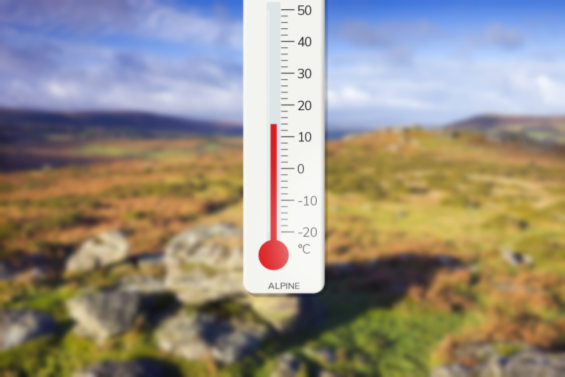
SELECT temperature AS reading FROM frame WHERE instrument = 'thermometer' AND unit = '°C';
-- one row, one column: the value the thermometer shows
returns 14 °C
